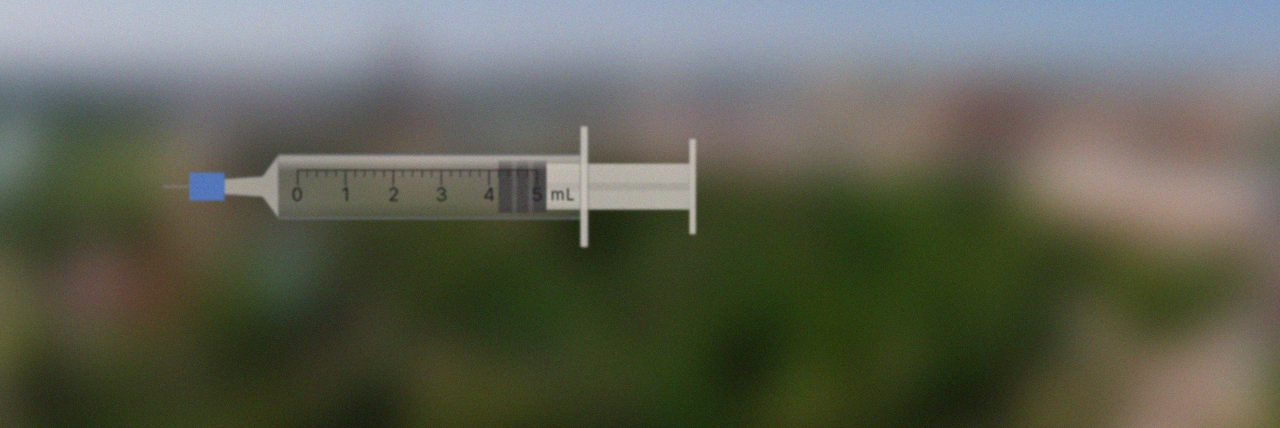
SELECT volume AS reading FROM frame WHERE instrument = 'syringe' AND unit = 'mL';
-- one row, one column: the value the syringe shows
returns 4.2 mL
